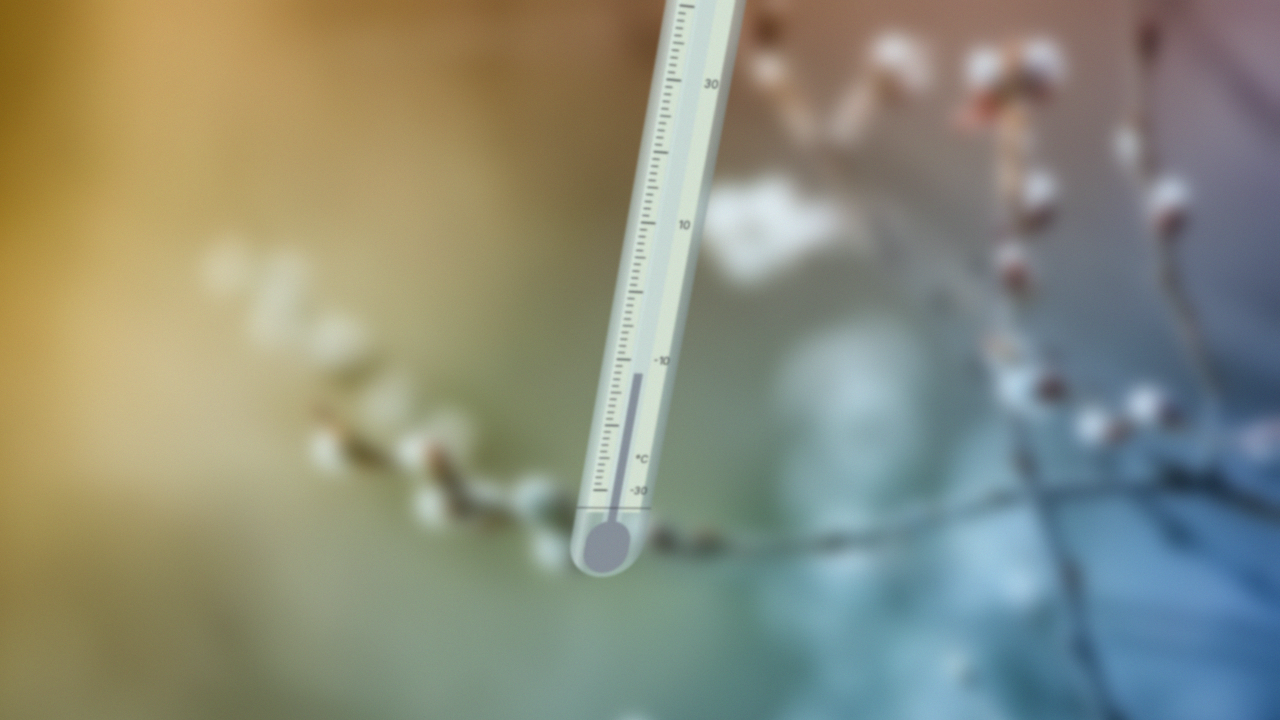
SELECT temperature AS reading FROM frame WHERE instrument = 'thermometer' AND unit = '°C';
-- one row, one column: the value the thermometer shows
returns -12 °C
